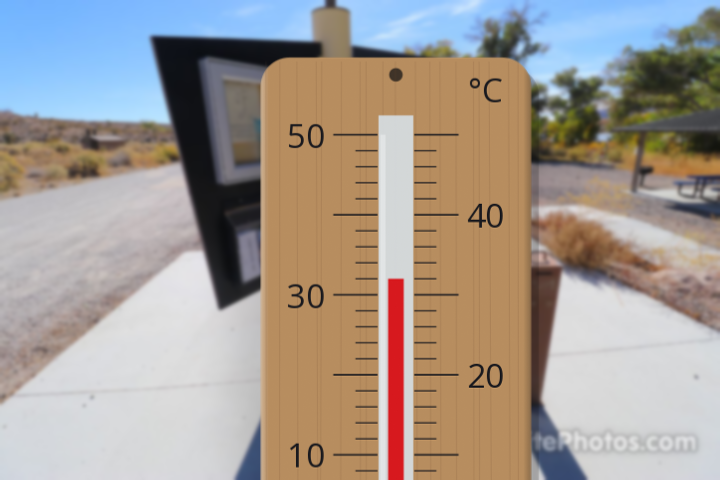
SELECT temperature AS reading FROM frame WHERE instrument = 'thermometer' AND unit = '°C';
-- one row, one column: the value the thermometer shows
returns 32 °C
